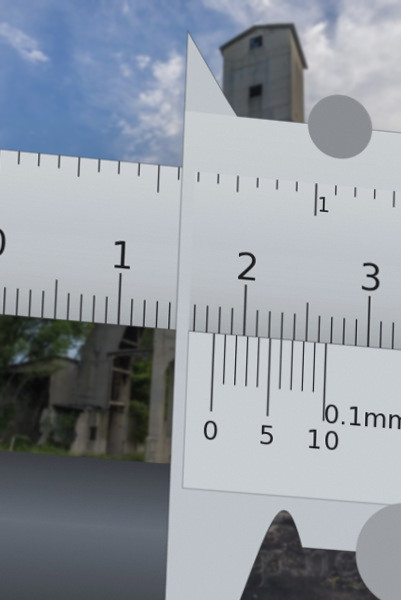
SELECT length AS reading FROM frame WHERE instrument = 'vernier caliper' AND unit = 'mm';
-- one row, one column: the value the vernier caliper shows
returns 17.6 mm
